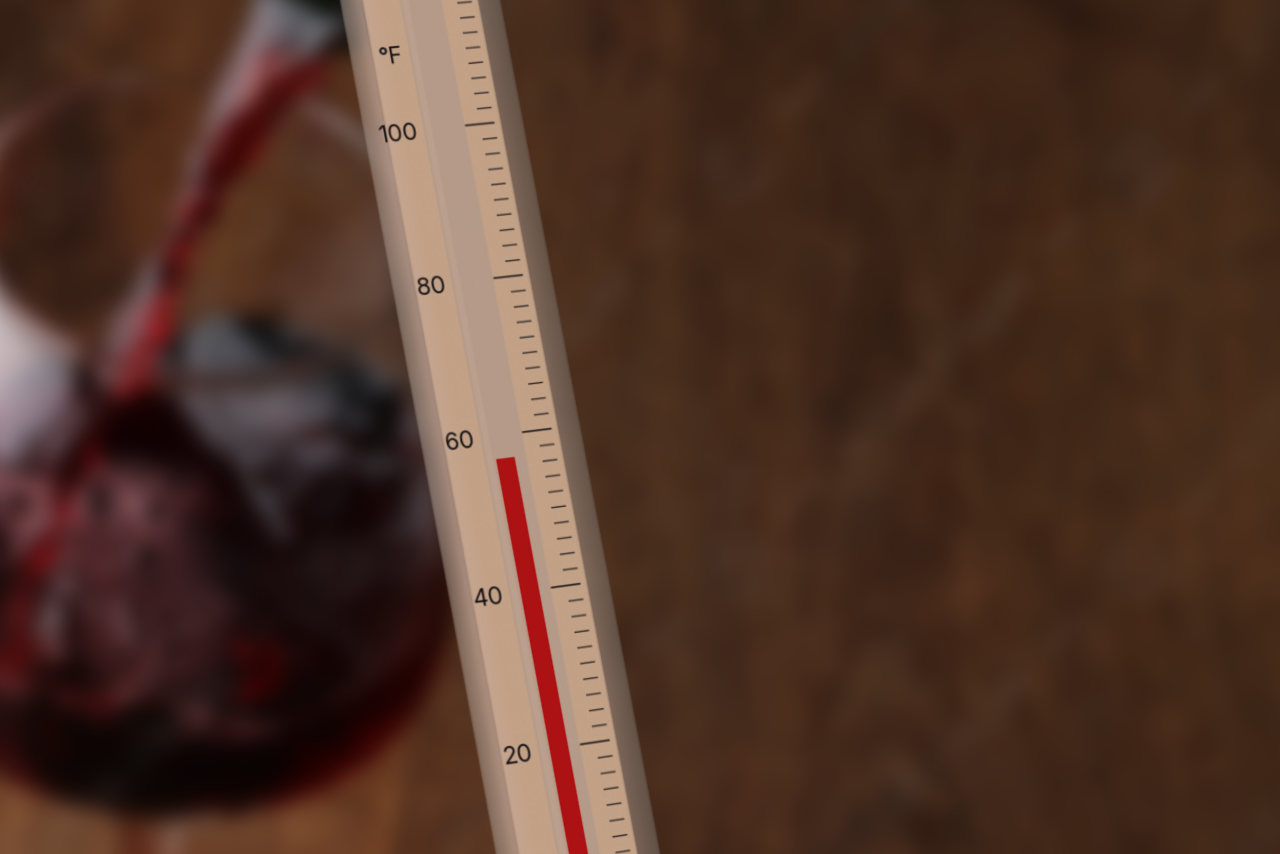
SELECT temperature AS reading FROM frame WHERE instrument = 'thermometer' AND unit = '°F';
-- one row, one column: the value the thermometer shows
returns 57 °F
